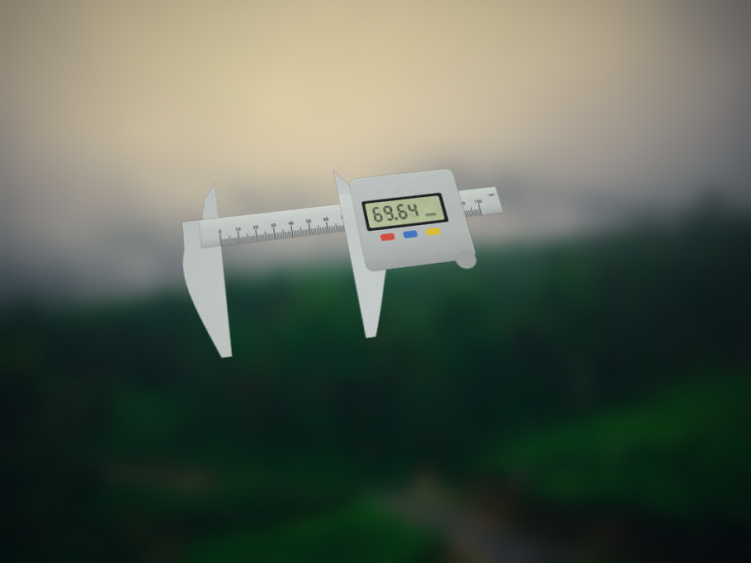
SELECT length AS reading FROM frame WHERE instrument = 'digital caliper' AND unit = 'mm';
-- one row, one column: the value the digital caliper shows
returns 69.64 mm
